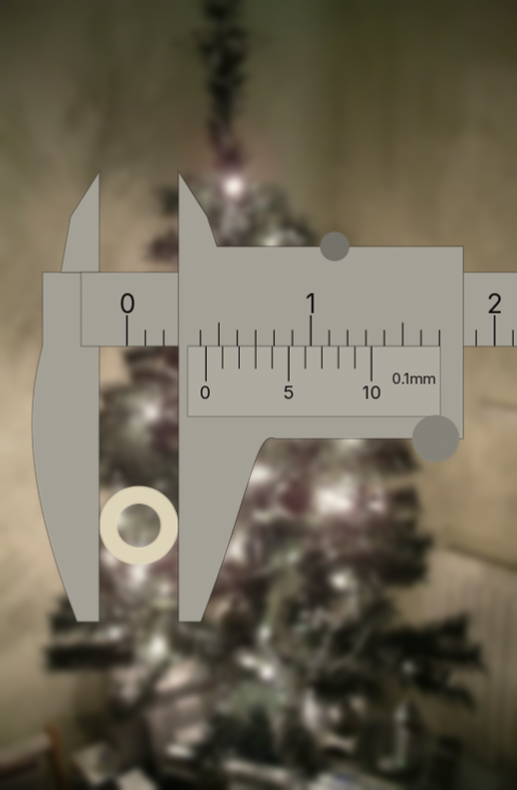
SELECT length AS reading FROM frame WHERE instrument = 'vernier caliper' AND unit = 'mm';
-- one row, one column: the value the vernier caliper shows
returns 4.3 mm
